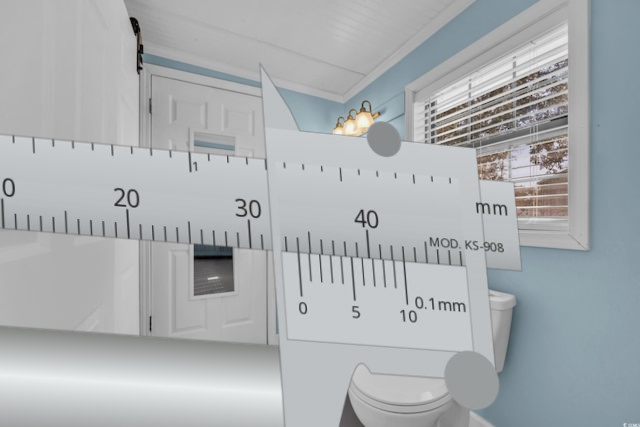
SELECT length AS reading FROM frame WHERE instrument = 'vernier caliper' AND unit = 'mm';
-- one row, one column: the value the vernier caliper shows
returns 34.0 mm
